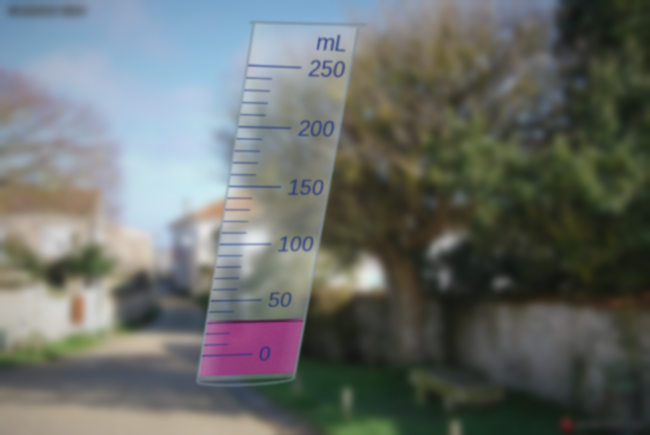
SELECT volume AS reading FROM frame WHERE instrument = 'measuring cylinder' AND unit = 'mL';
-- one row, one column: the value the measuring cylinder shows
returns 30 mL
